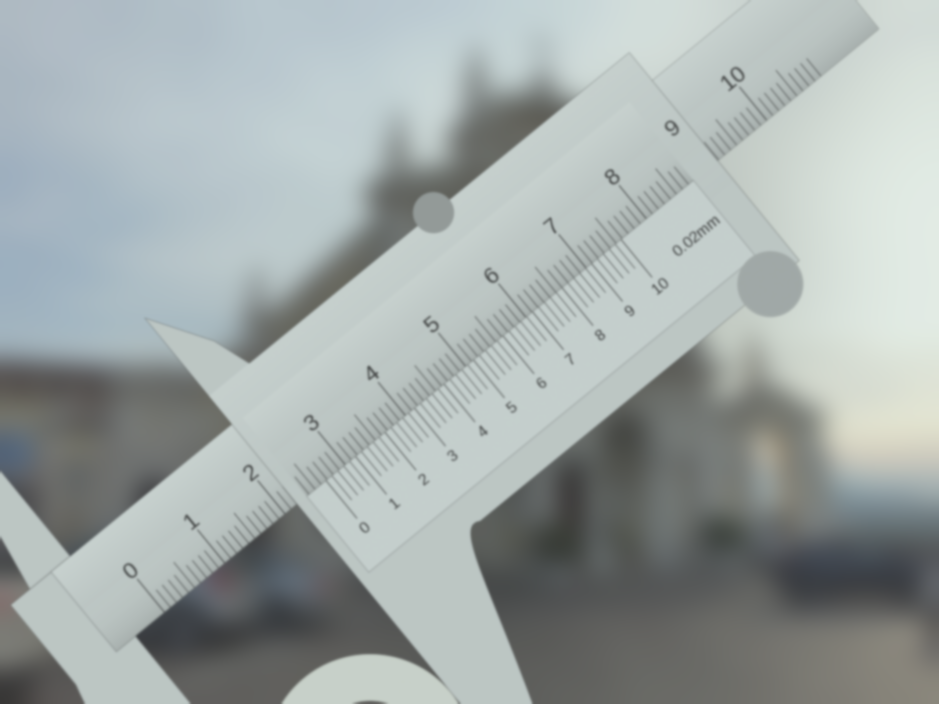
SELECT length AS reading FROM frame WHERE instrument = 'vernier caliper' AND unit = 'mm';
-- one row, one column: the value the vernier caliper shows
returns 26.8 mm
